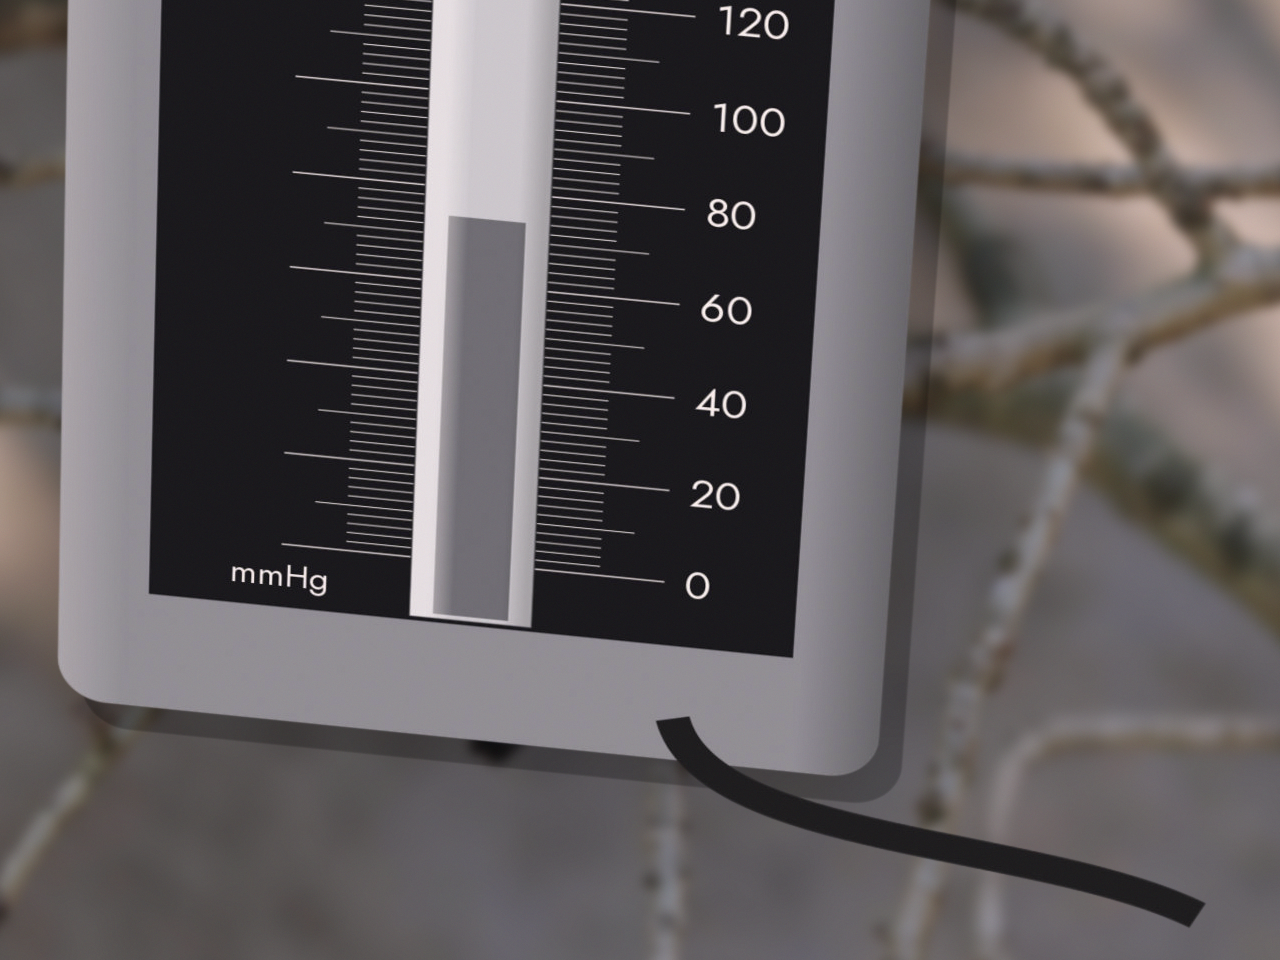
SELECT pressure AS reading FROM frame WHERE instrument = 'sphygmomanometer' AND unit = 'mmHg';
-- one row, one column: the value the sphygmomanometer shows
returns 74 mmHg
